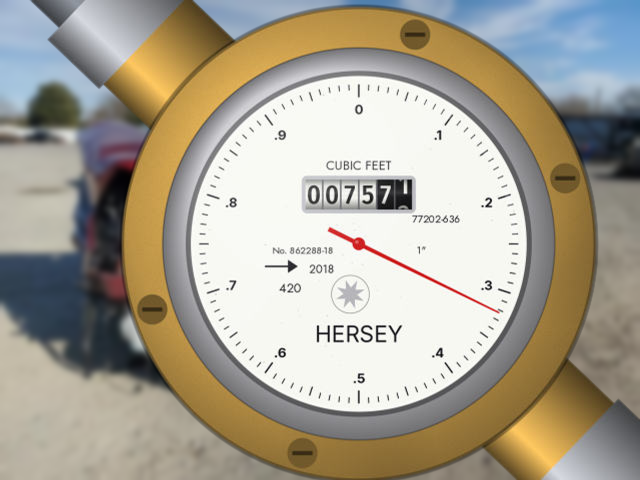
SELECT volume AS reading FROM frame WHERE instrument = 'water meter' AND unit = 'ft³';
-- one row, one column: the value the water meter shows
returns 7571.32 ft³
